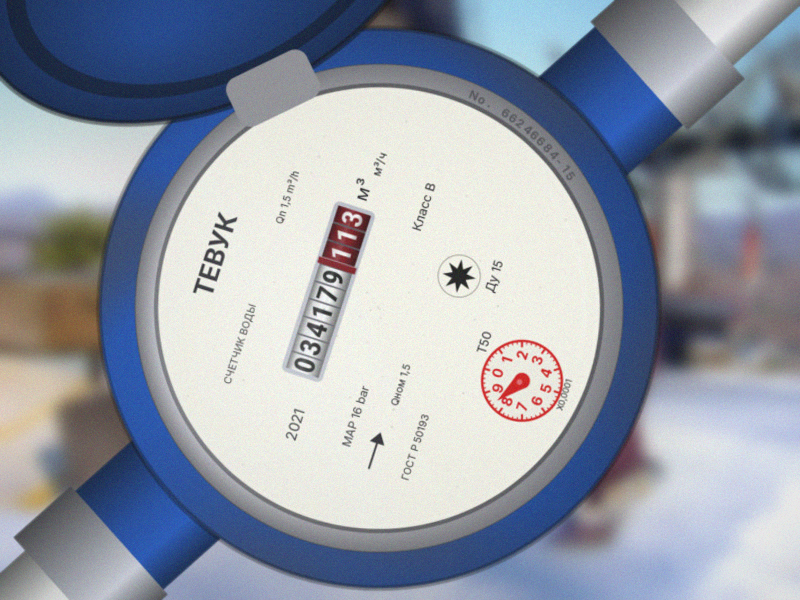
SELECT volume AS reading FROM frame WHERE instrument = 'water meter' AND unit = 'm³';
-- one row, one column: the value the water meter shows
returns 34179.1138 m³
